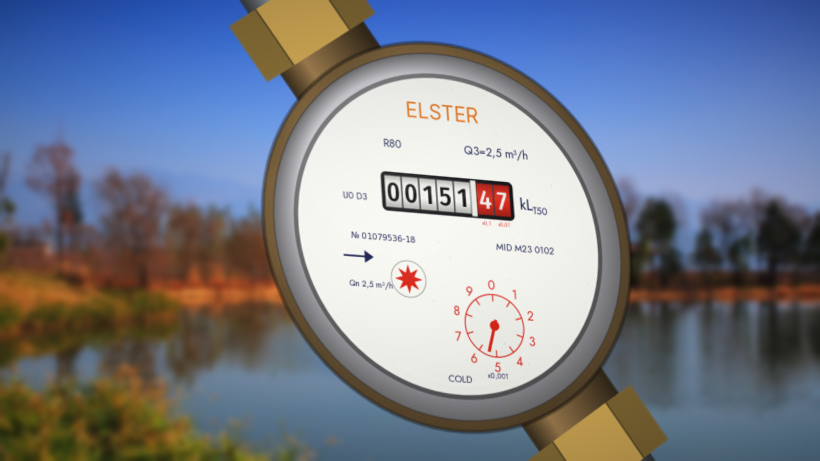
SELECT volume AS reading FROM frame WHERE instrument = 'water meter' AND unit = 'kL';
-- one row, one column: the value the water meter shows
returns 151.475 kL
